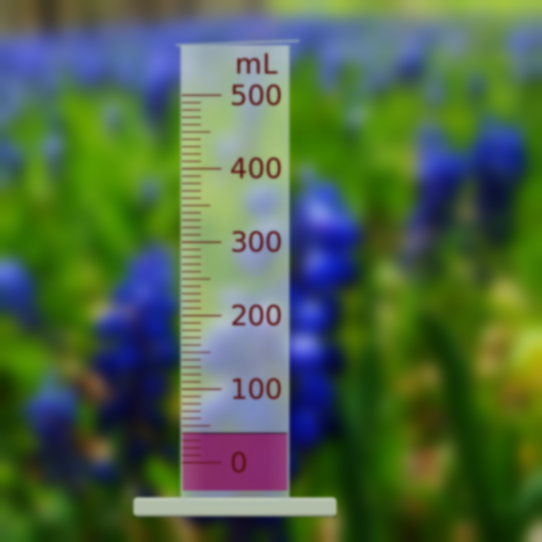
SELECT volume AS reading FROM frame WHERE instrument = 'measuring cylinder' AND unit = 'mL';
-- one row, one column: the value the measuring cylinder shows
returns 40 mL
